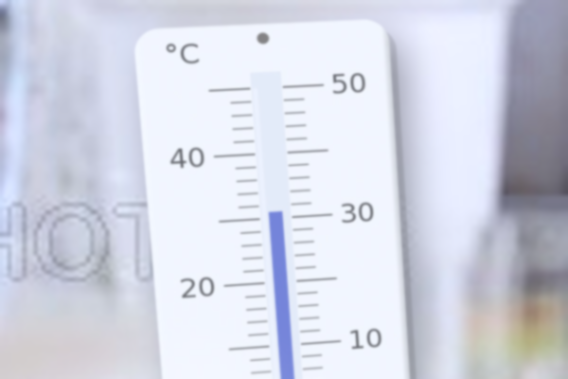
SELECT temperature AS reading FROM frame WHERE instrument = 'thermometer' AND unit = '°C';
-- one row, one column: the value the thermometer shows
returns 31 °C
